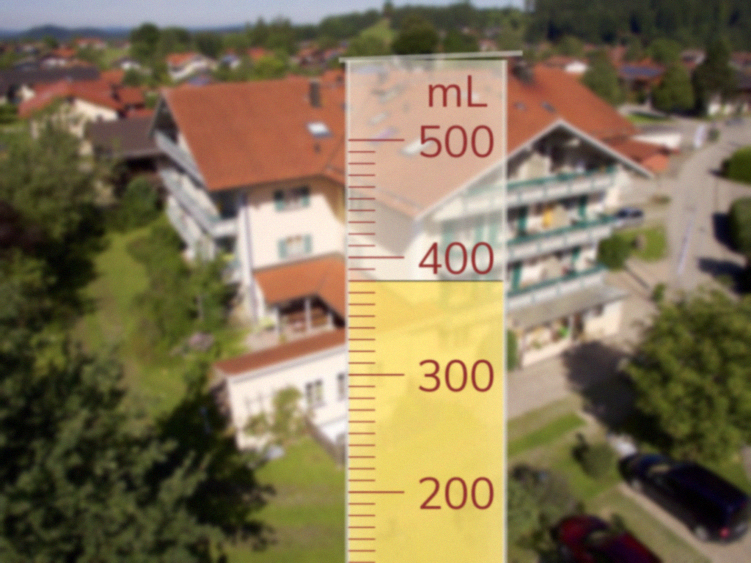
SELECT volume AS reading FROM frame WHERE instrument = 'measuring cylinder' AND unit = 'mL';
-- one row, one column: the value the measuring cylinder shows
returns 380 mL
